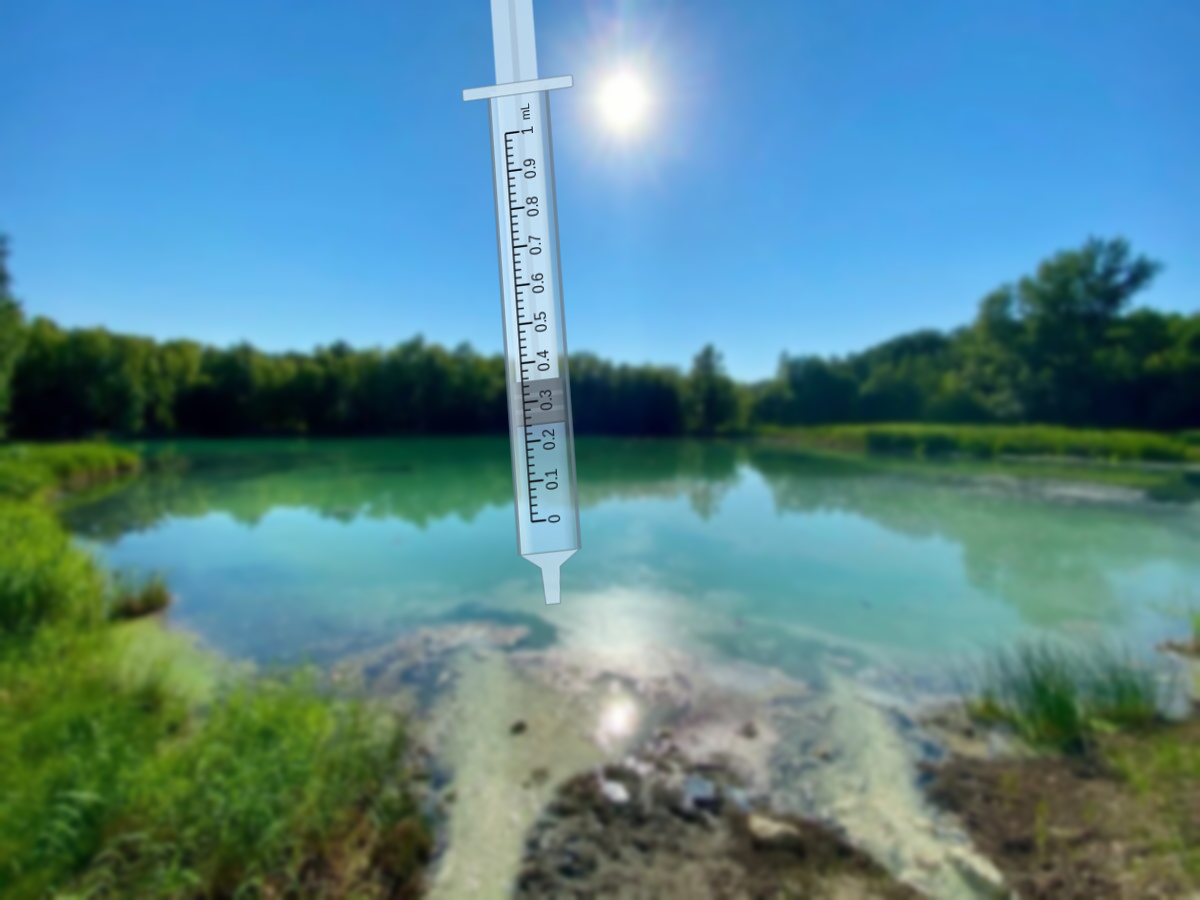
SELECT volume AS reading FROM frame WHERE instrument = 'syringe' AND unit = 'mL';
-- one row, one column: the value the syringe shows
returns 0.24 mL
